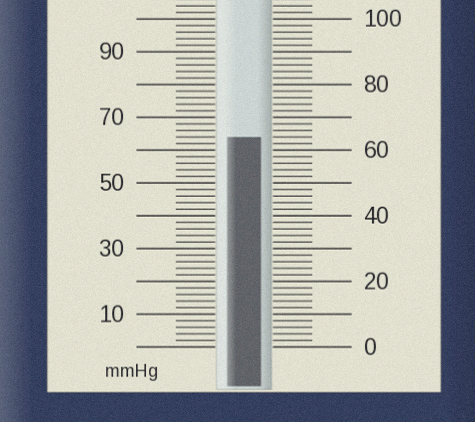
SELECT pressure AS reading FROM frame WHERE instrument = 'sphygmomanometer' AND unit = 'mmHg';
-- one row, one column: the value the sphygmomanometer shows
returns 64 mmHg
